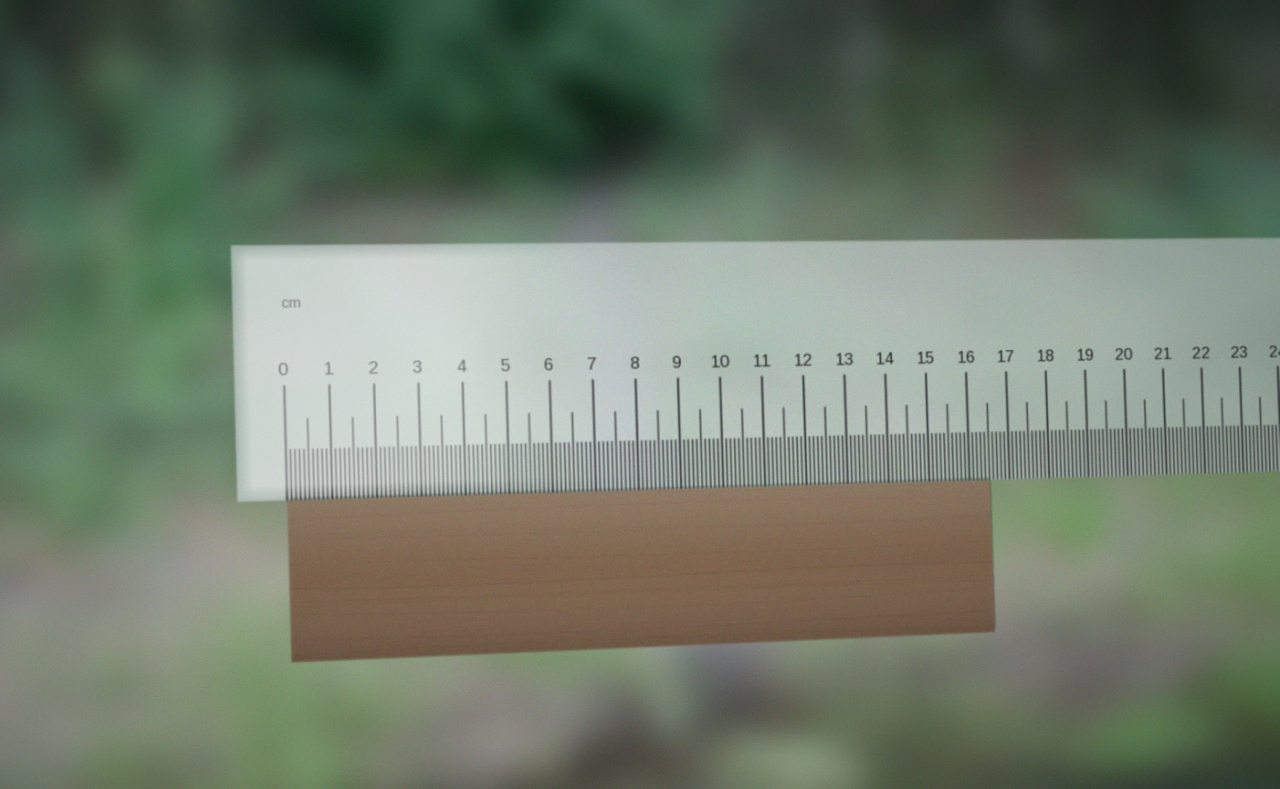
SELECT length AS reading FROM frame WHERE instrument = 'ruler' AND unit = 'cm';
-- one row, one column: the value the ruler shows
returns 16.5 cm
